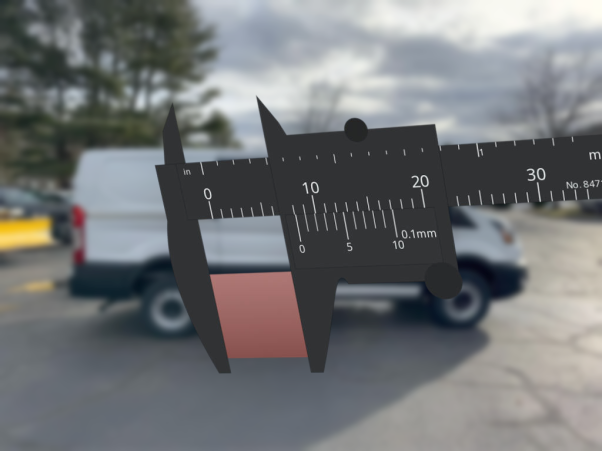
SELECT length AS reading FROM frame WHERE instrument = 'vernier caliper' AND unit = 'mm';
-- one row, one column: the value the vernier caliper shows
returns 8.1 mm
